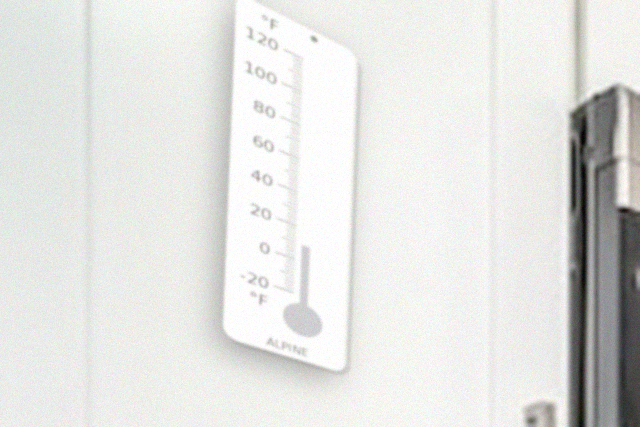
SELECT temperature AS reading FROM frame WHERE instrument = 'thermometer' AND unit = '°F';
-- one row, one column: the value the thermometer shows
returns 10 °F
